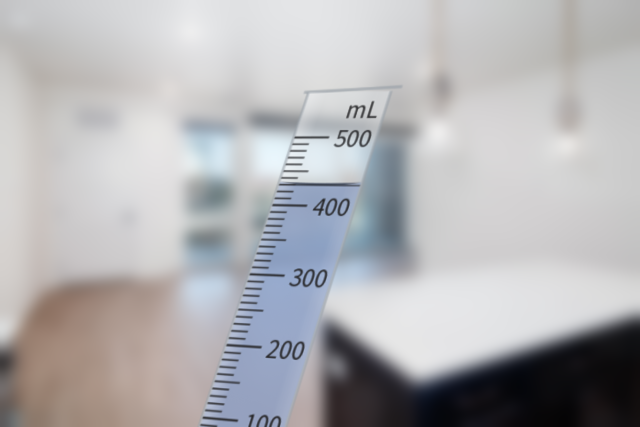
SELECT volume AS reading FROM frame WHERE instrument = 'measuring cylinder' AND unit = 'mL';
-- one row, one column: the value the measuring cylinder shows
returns 430 mL
